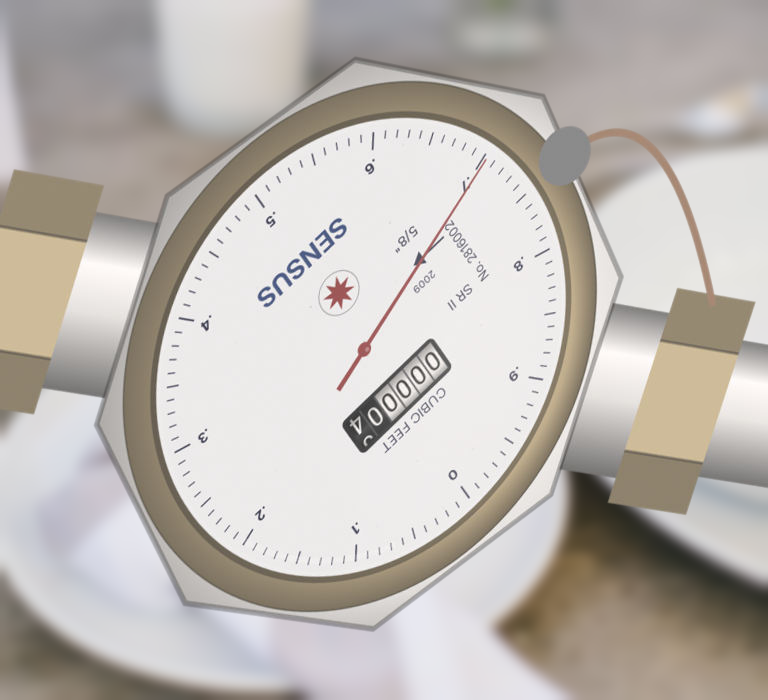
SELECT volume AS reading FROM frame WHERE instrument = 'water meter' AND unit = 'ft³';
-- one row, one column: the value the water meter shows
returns 3.70 ft³
